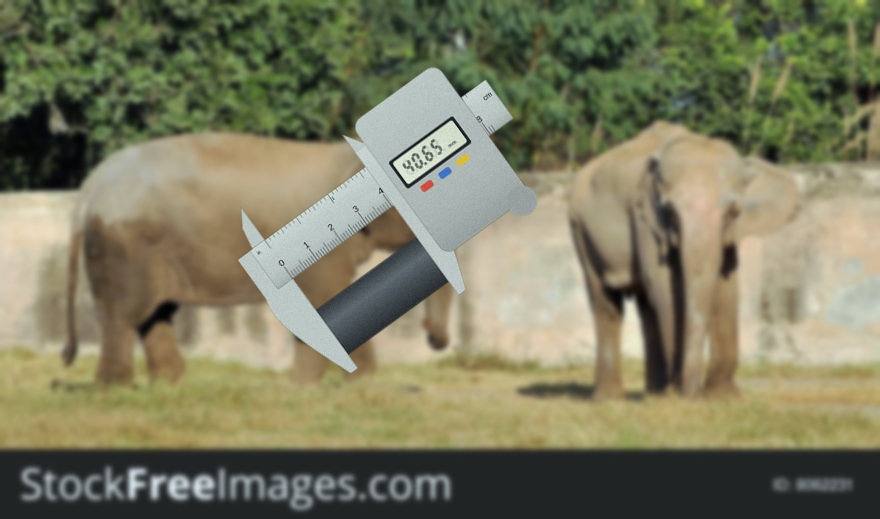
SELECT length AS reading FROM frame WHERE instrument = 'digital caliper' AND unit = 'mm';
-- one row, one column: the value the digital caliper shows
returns 40.65 mm
